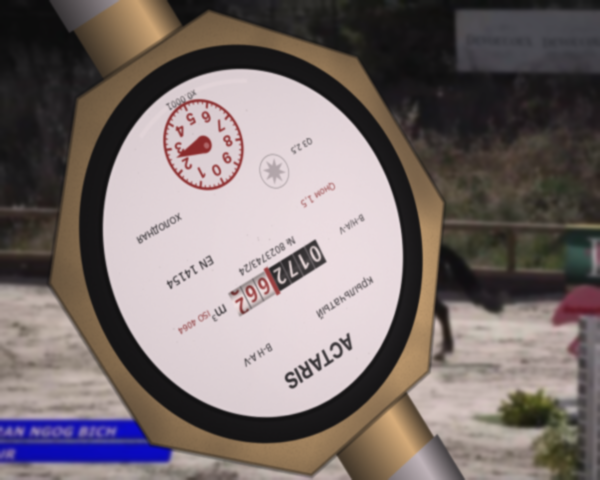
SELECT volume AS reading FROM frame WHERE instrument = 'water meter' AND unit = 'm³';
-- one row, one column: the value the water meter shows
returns 172.6622 m³
